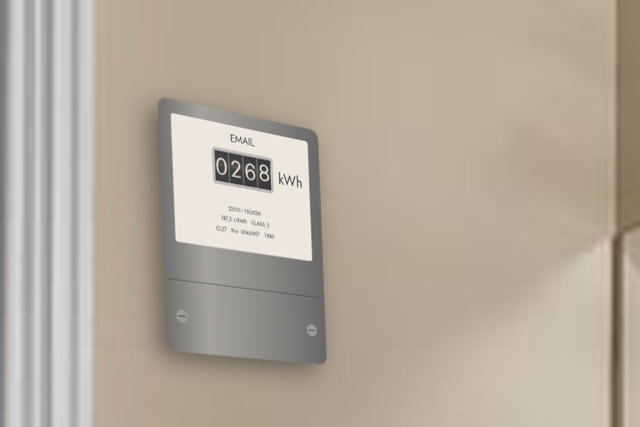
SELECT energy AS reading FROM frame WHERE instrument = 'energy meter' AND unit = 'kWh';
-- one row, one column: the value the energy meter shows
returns 268 kWh
